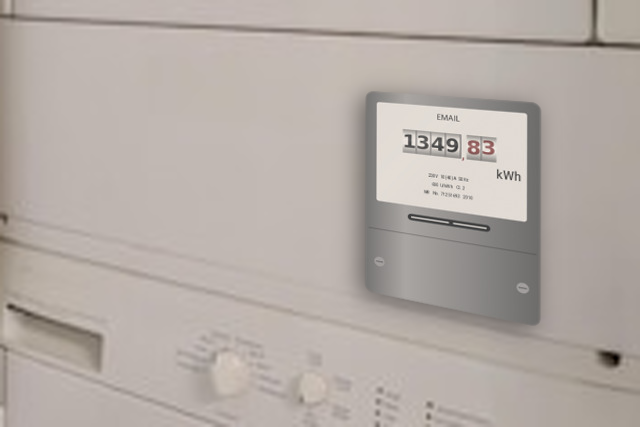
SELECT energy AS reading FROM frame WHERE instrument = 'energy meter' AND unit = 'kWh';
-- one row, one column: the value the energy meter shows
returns 1349.83 kWh
